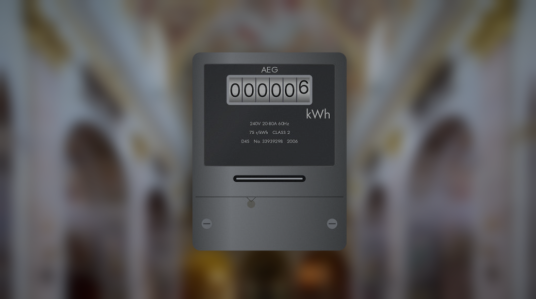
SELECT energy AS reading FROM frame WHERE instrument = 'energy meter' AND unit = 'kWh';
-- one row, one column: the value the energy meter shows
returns 6 kWh
